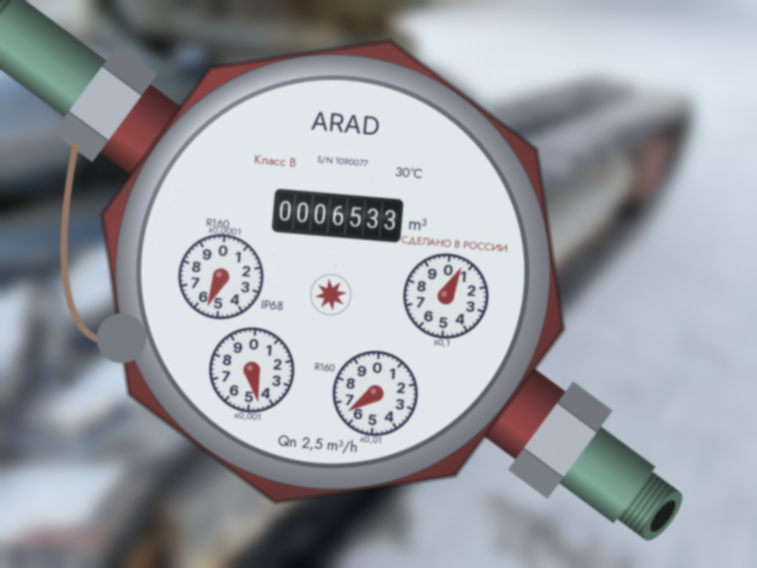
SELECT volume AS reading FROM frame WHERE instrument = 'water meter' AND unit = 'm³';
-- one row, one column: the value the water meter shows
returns 6533.0645 m³
